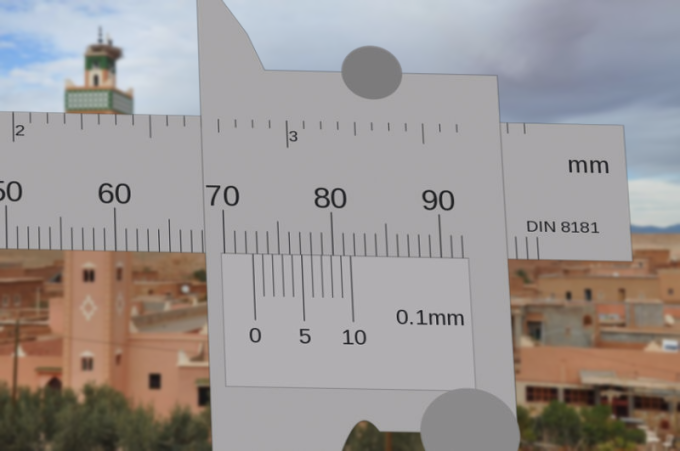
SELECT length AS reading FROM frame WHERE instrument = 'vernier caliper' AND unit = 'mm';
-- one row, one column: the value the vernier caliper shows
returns 72.6 mm
